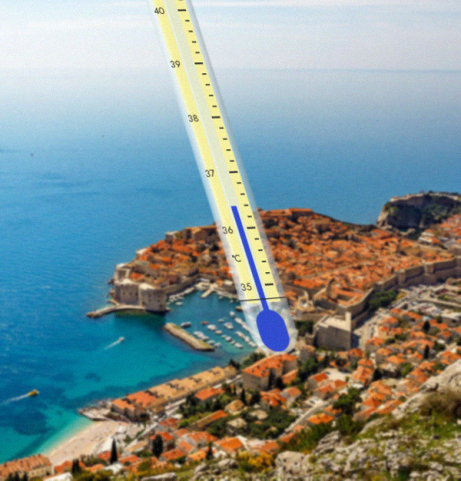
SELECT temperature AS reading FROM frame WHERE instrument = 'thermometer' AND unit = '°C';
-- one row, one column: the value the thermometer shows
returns 36.4 °C
